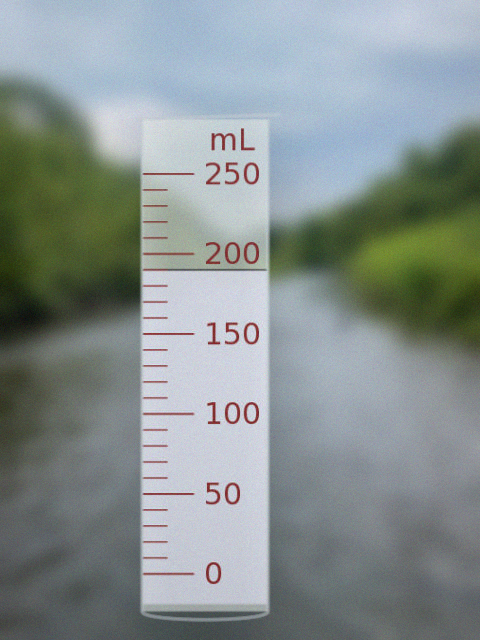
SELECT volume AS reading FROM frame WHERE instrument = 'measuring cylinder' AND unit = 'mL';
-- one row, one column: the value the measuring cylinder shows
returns 190 mL
